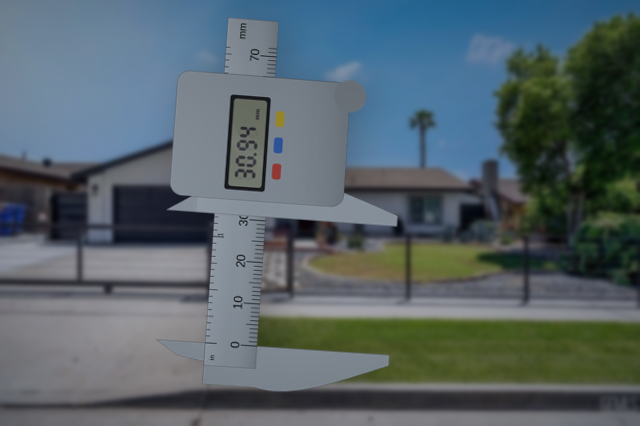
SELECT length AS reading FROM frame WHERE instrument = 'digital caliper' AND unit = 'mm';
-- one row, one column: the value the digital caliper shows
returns 30.94 mm
